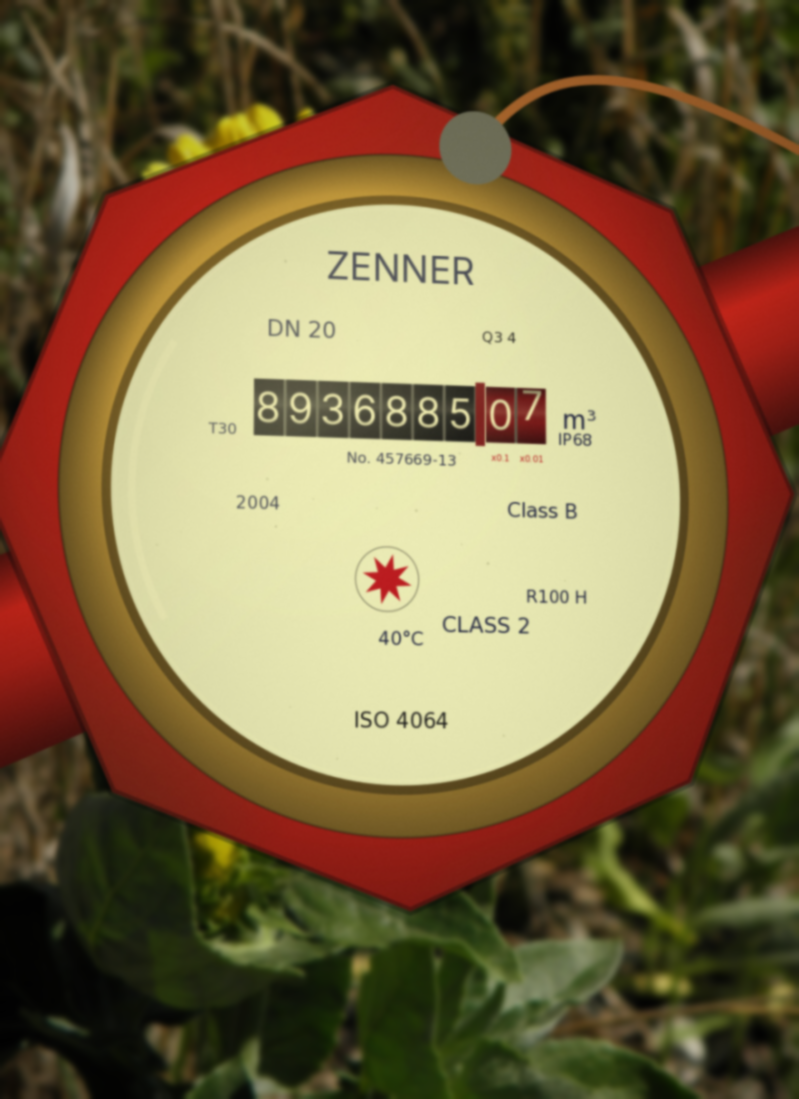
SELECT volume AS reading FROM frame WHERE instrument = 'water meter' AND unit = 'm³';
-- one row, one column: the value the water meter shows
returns 8936885.07 m³
